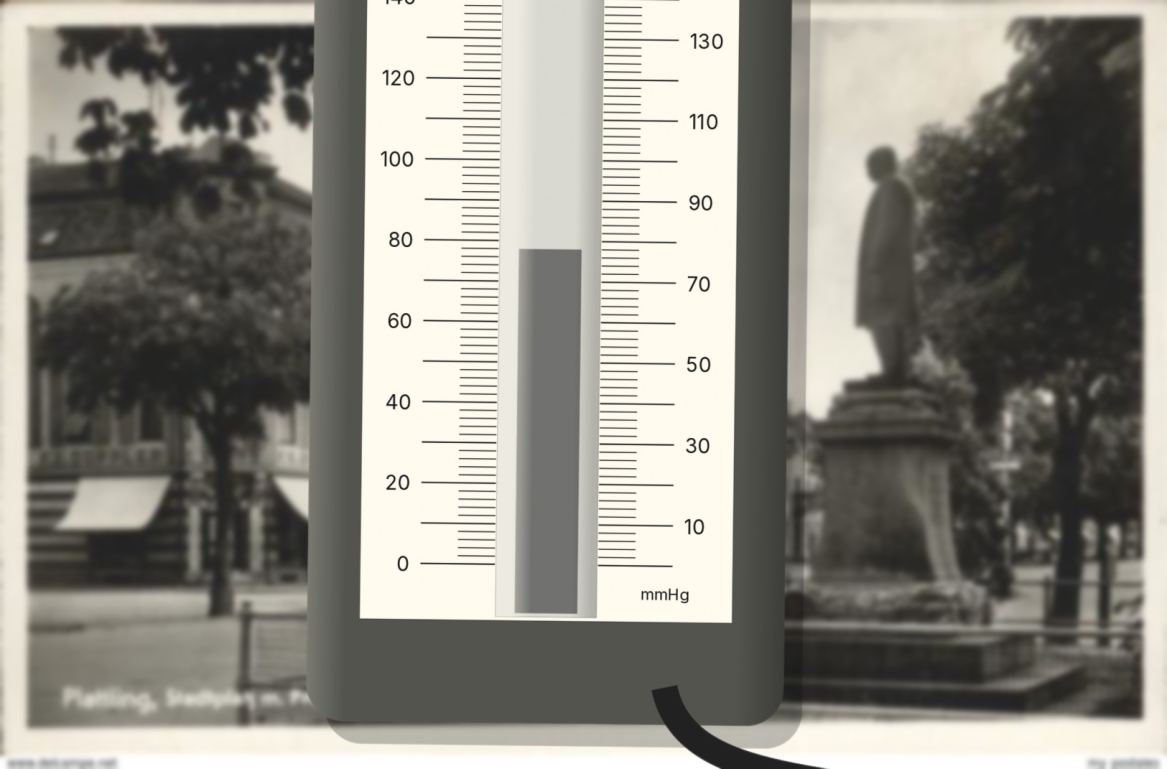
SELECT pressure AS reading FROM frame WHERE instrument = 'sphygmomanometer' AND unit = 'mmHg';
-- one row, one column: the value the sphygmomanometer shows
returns 78 mmHg
